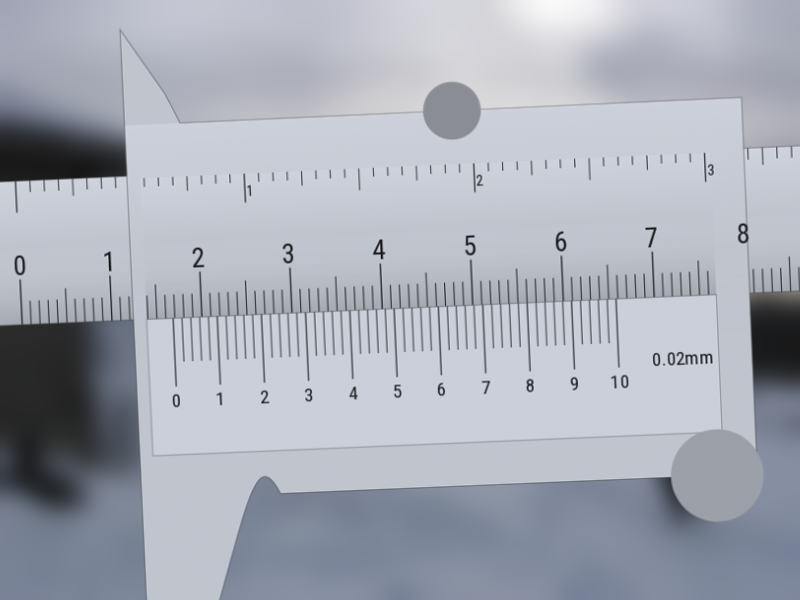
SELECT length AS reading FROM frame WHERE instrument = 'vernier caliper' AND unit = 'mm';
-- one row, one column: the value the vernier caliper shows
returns 16.8 mm
